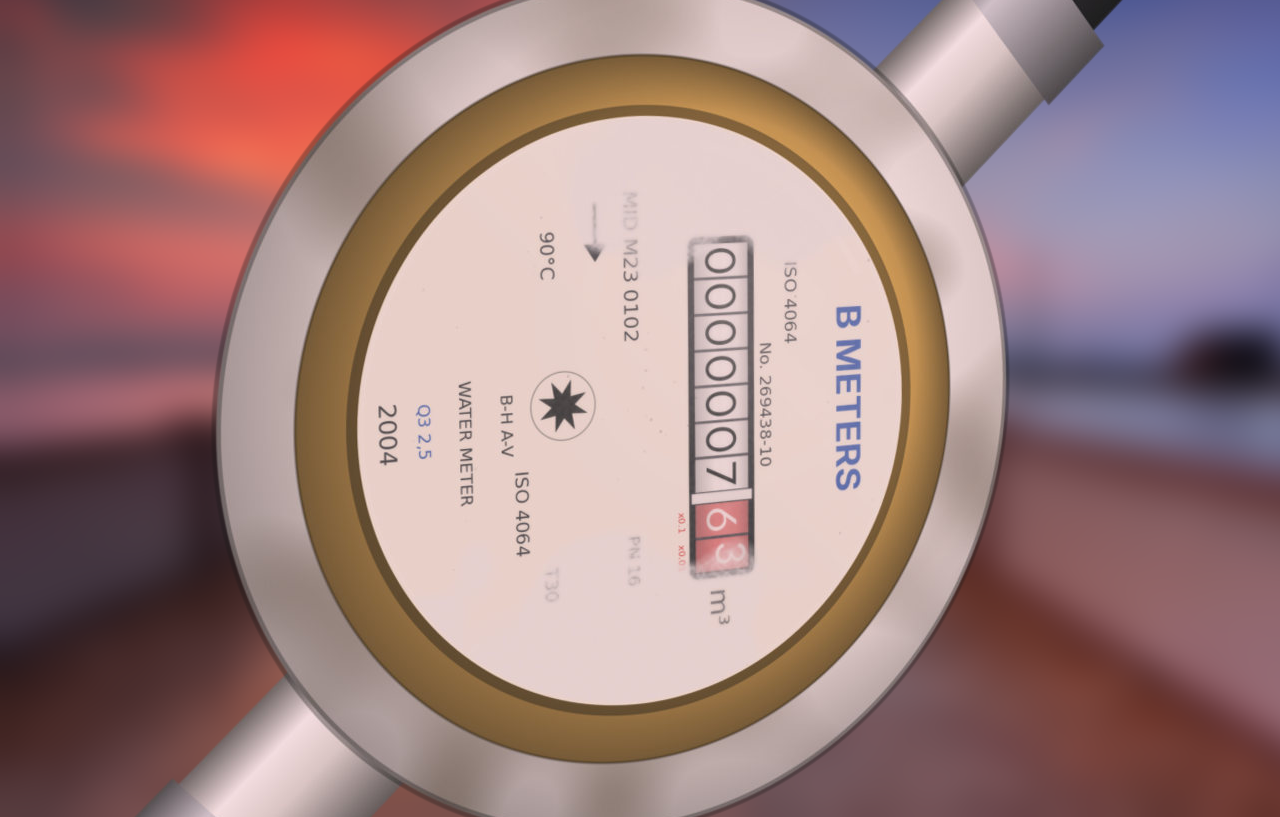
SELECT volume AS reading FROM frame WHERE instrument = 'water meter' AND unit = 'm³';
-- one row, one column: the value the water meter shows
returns 7.63 m³
